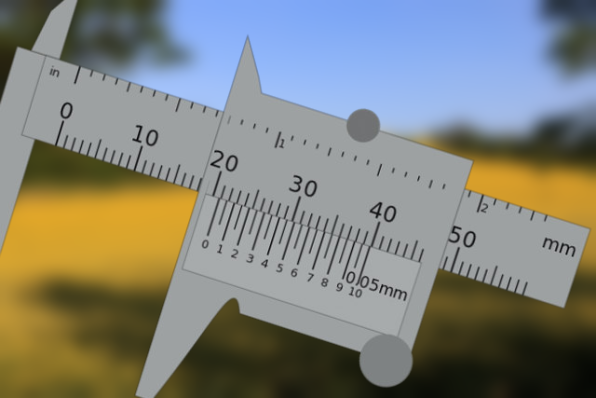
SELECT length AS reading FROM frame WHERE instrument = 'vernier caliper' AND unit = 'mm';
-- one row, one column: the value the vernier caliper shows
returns 20.8 mm
